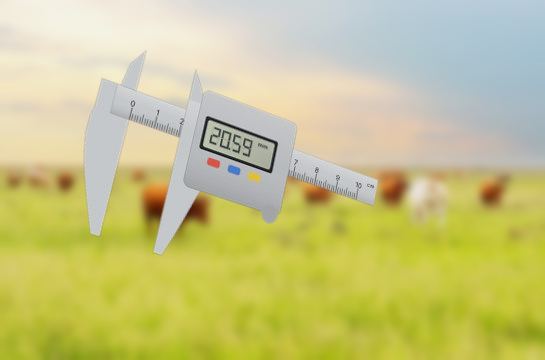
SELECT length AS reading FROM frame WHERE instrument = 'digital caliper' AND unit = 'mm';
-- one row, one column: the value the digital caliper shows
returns 20.59 mm
